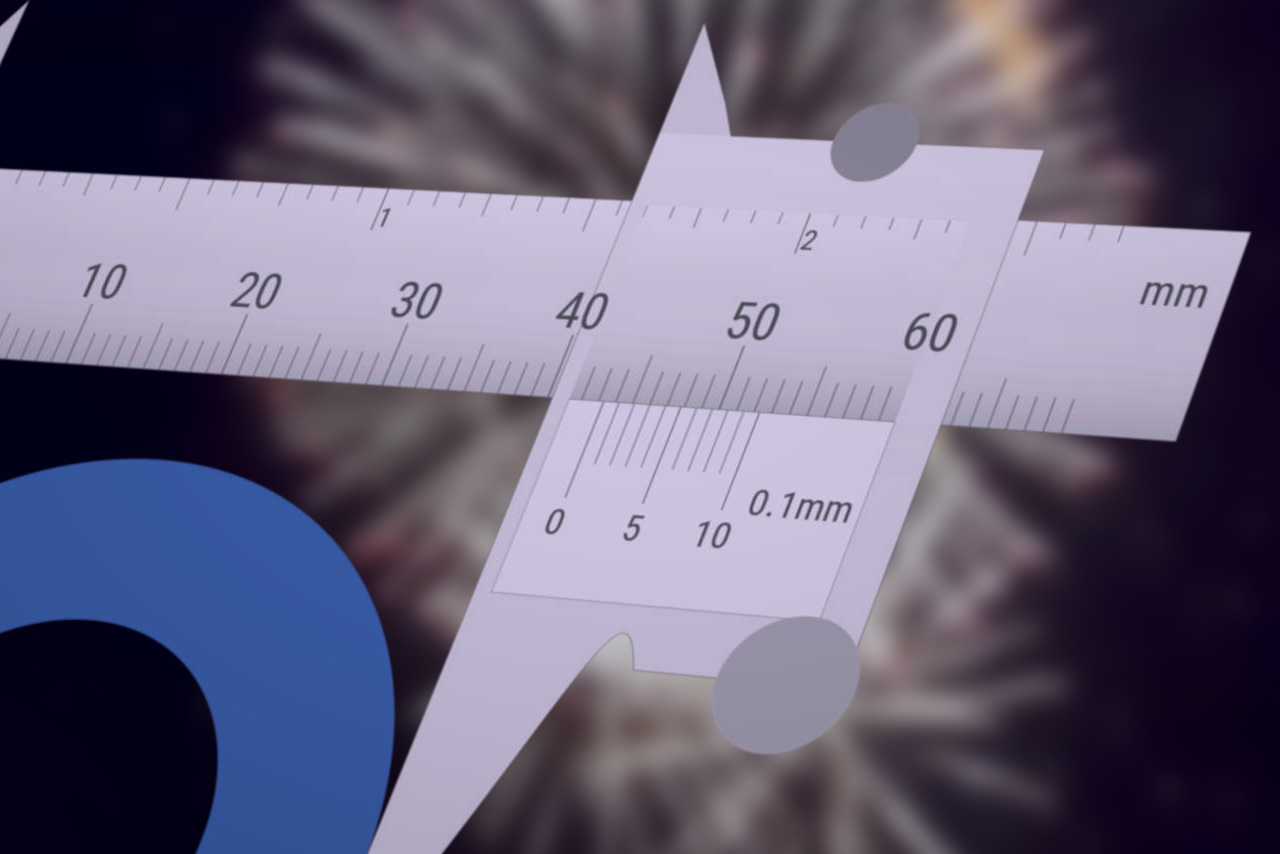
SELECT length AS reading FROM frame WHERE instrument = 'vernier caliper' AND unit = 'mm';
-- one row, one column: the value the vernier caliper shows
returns 43.3 mm
